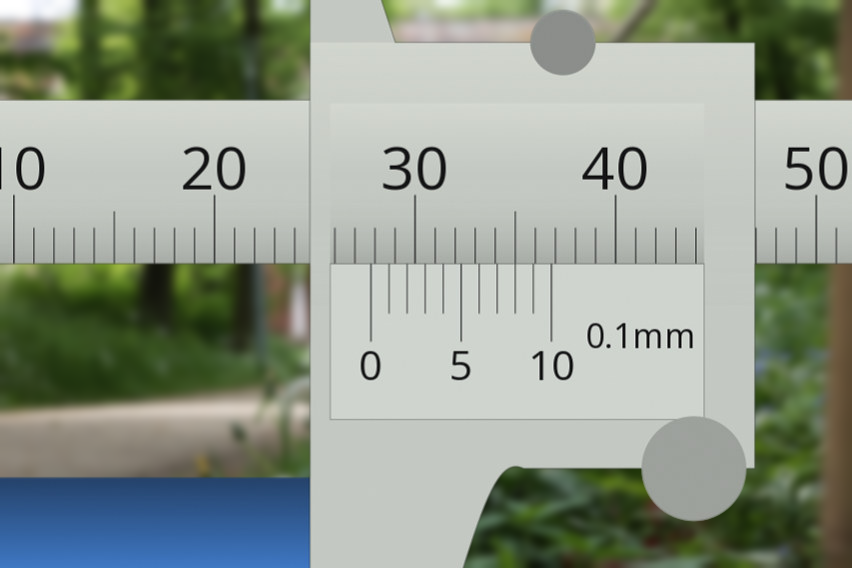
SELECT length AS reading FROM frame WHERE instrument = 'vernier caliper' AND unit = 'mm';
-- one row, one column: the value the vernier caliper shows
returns 27.8 mm
